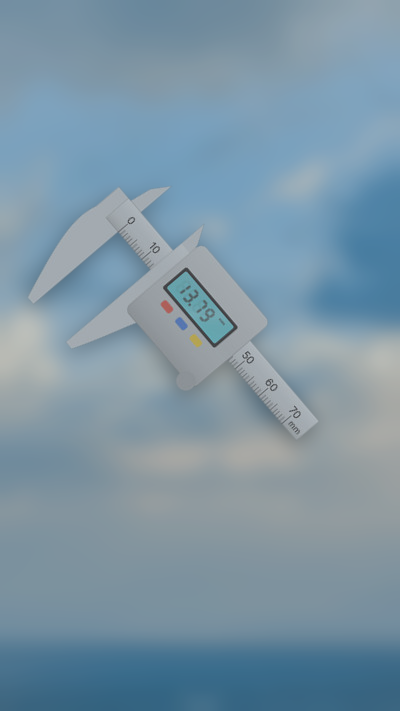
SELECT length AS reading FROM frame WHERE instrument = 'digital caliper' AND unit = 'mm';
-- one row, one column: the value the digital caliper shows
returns 13.79 mm
